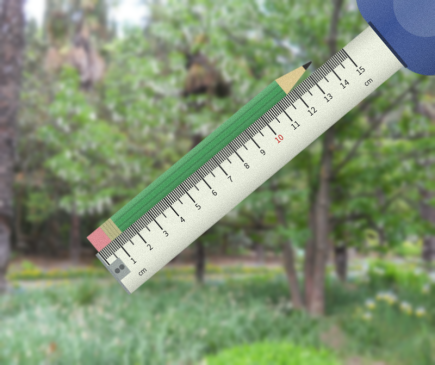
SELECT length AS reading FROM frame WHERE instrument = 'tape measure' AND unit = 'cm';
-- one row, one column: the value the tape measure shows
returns 13.5 cm
